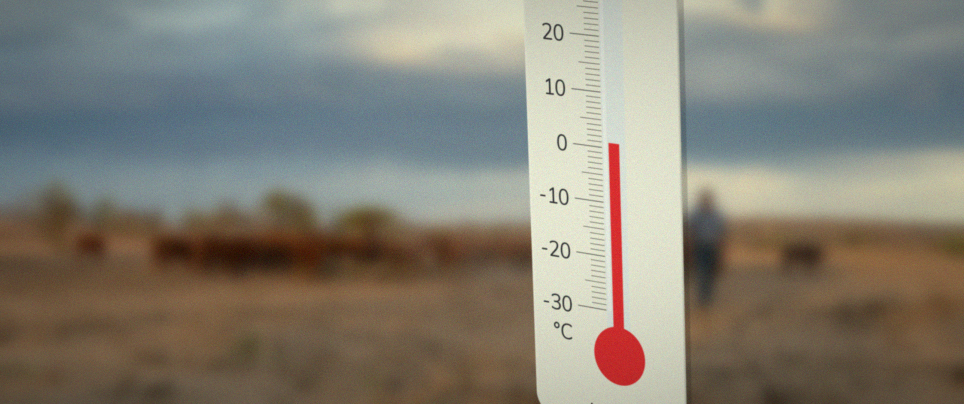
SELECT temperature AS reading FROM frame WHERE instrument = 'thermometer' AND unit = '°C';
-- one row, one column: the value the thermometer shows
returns 1 °C
